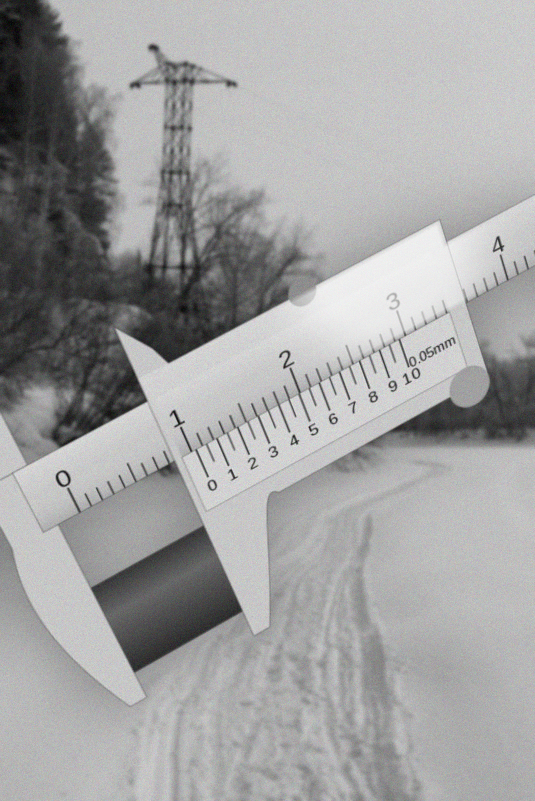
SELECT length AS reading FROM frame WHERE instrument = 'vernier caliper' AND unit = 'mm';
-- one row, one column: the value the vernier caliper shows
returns 10.4 mm
